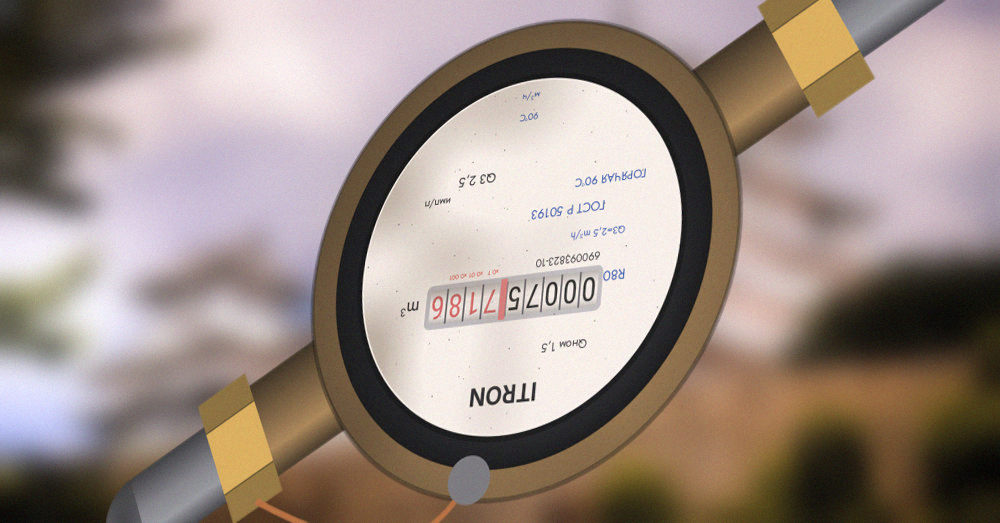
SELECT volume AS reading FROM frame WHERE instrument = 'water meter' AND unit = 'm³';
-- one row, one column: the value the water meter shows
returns 75.7186 m³
